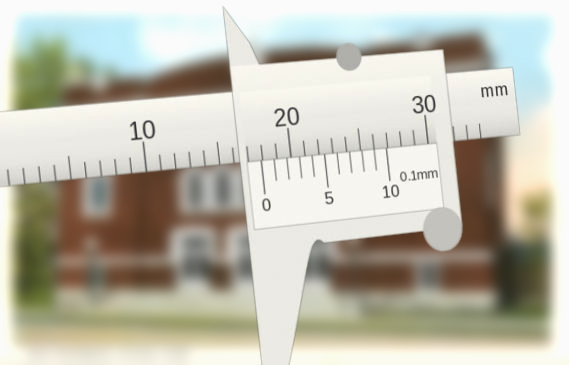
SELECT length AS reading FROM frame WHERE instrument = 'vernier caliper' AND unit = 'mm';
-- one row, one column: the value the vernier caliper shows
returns 17.9 mm
